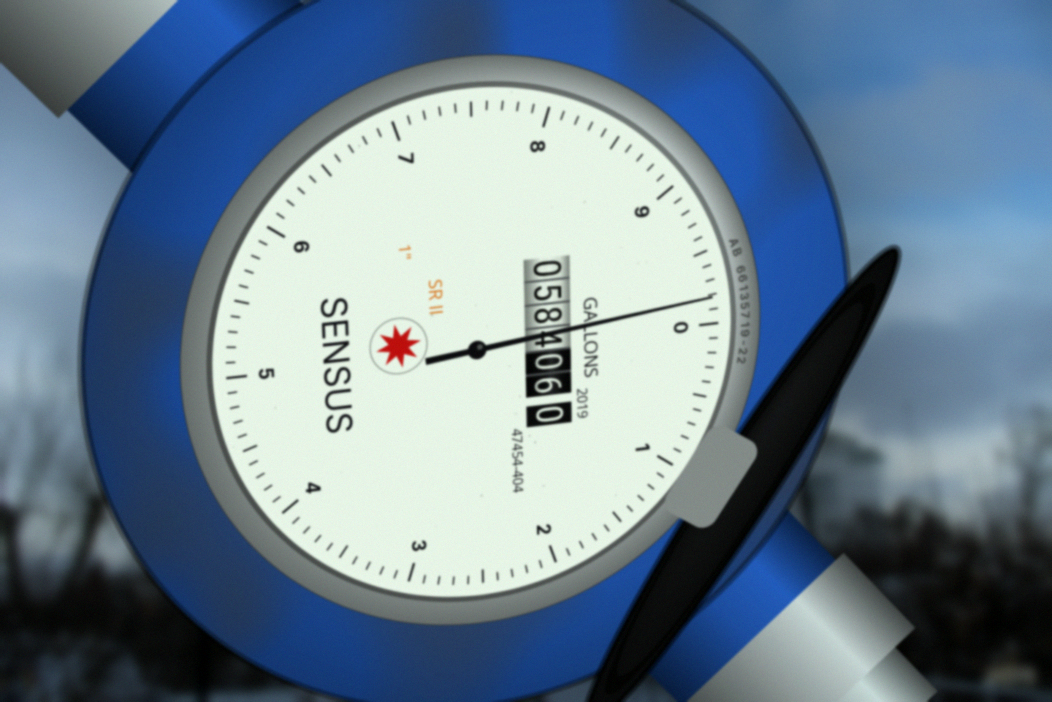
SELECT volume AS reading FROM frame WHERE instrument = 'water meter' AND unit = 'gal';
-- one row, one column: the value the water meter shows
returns 584059.8 gal
